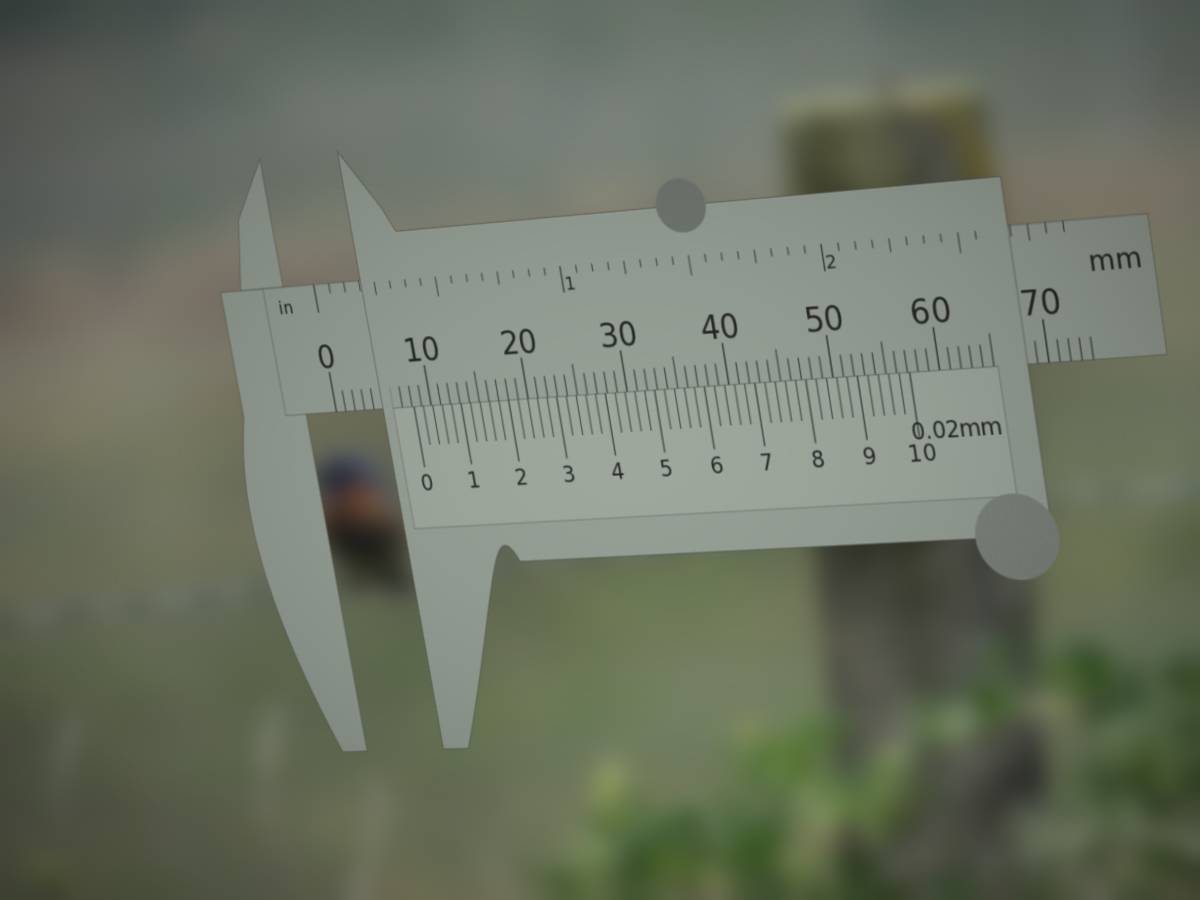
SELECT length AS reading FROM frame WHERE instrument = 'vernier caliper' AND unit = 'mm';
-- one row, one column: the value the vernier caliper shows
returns 8.2 mm
